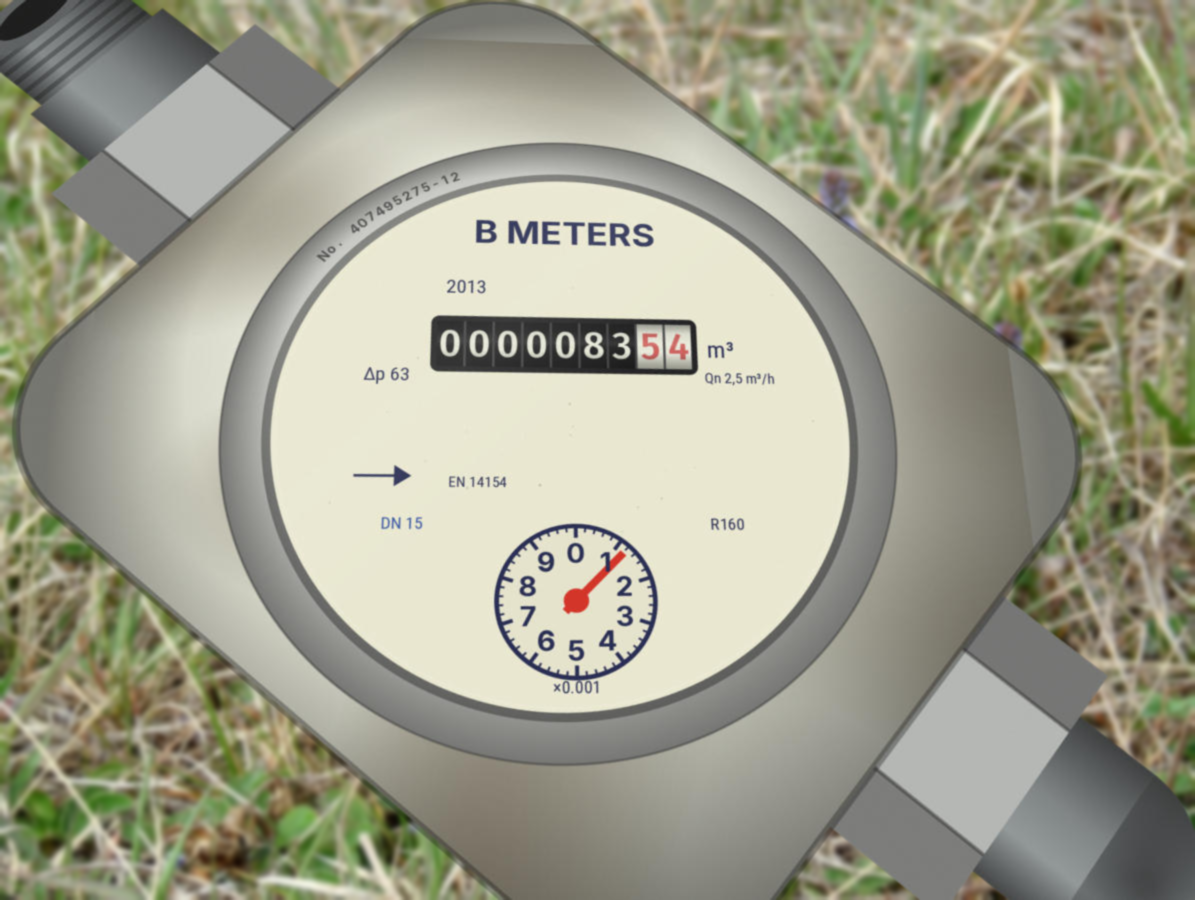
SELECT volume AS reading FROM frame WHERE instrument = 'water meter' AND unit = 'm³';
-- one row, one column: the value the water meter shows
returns 83.541 m³
